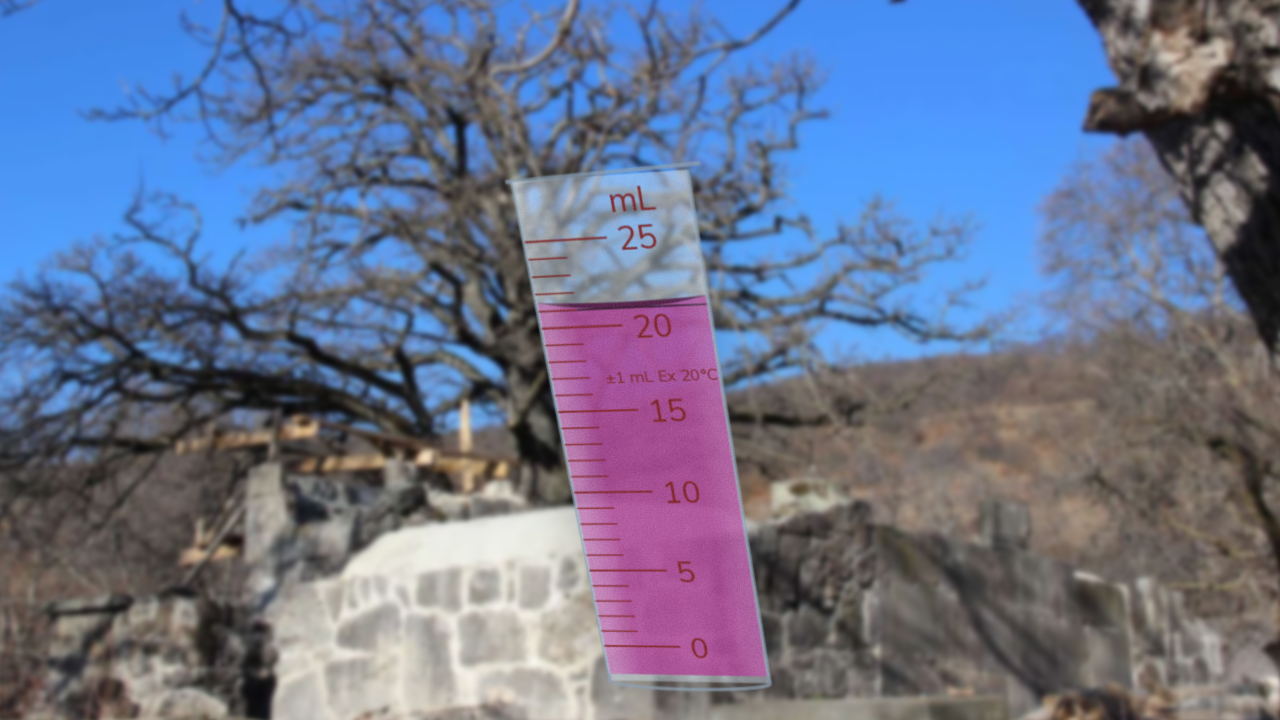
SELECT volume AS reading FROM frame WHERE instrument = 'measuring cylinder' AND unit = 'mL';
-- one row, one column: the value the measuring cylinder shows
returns 21 mL
